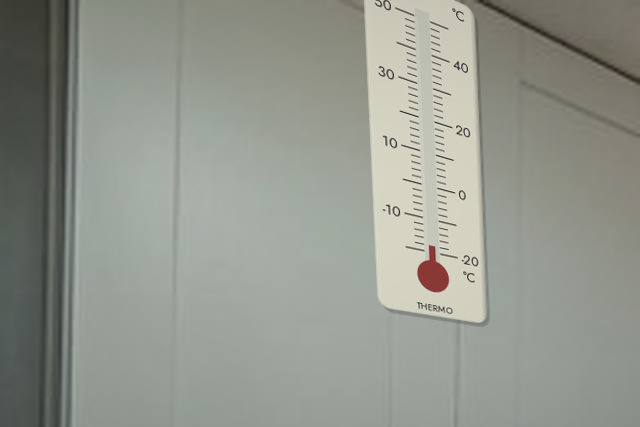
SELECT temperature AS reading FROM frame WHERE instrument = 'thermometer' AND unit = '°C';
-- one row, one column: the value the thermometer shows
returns -18 °C
